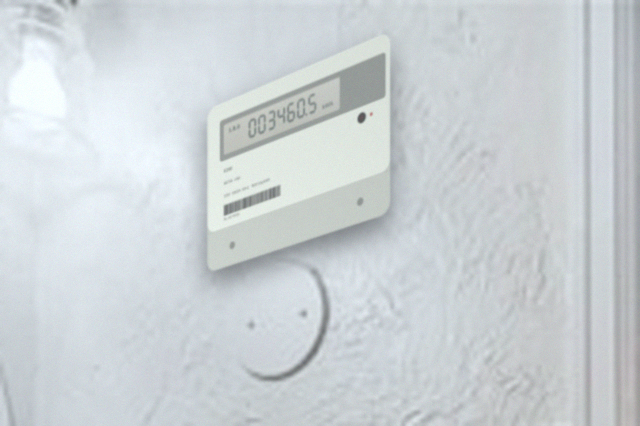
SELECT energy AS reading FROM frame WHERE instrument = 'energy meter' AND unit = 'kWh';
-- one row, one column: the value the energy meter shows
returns 3460.5 kWh
